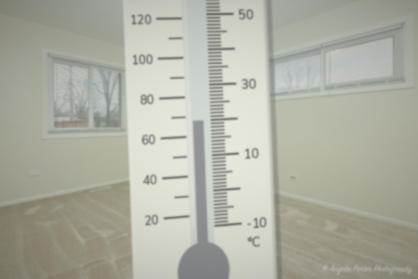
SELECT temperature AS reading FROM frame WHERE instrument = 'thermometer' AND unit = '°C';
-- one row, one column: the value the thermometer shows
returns 20 °C
